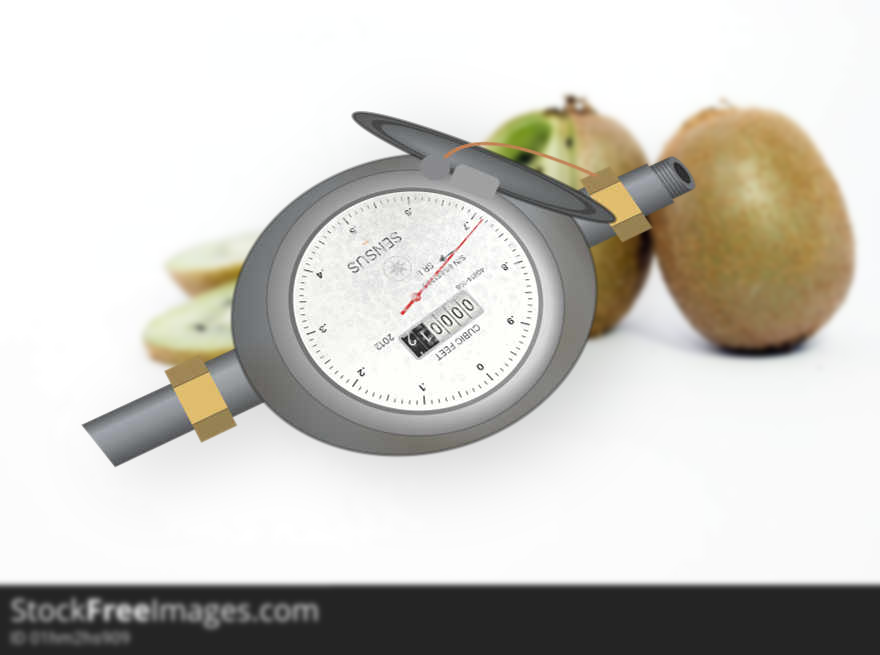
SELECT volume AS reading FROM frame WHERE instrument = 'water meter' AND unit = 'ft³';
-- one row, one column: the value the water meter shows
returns 11.71 ft³
